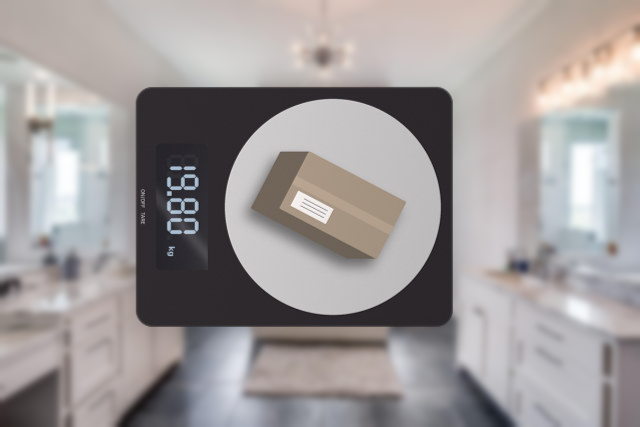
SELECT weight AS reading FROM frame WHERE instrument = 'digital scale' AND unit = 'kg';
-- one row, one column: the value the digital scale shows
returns 19.80 kg
